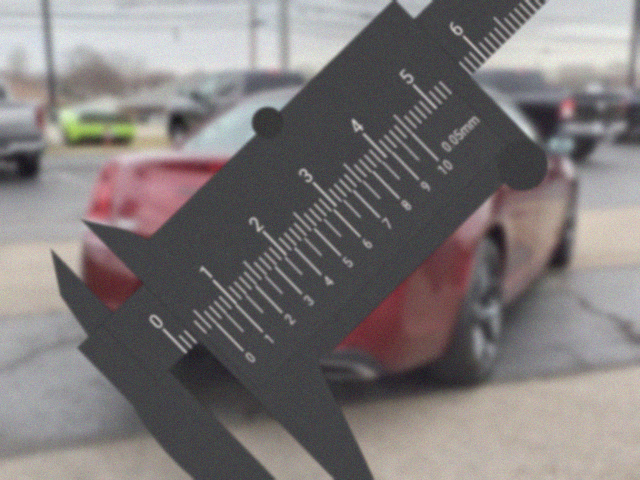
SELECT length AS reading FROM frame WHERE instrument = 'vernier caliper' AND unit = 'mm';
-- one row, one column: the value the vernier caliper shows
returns 6.0 mm
